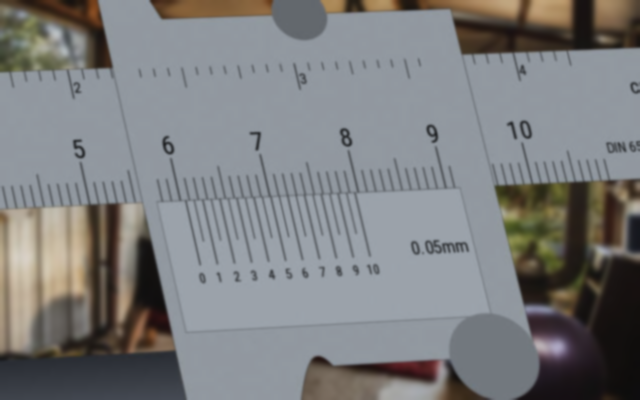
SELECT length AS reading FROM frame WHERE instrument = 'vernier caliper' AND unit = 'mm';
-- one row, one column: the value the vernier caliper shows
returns 60.6 mm
